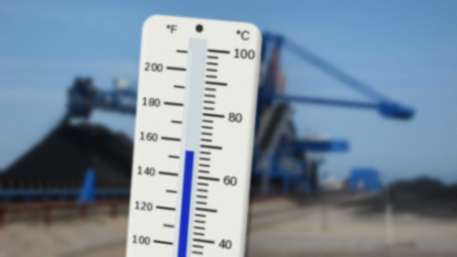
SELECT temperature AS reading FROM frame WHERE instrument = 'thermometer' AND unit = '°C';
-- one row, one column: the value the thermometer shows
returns 68 °C
